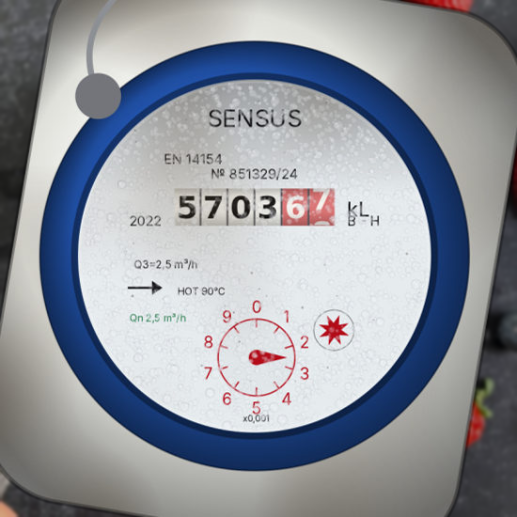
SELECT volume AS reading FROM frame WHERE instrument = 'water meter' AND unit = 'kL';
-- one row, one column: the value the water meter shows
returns 5703.672 kL
